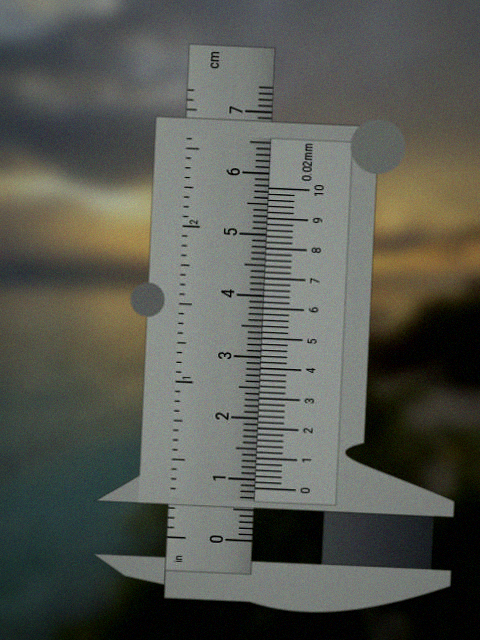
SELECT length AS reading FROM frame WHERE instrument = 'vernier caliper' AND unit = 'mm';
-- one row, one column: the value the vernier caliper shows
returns 8.6 mm
